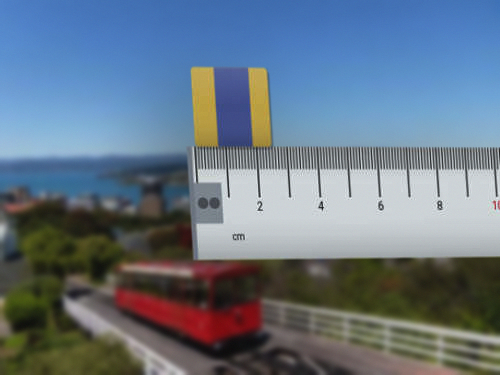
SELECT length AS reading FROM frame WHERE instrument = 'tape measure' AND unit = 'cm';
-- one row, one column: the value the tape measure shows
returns 2.5 cm
